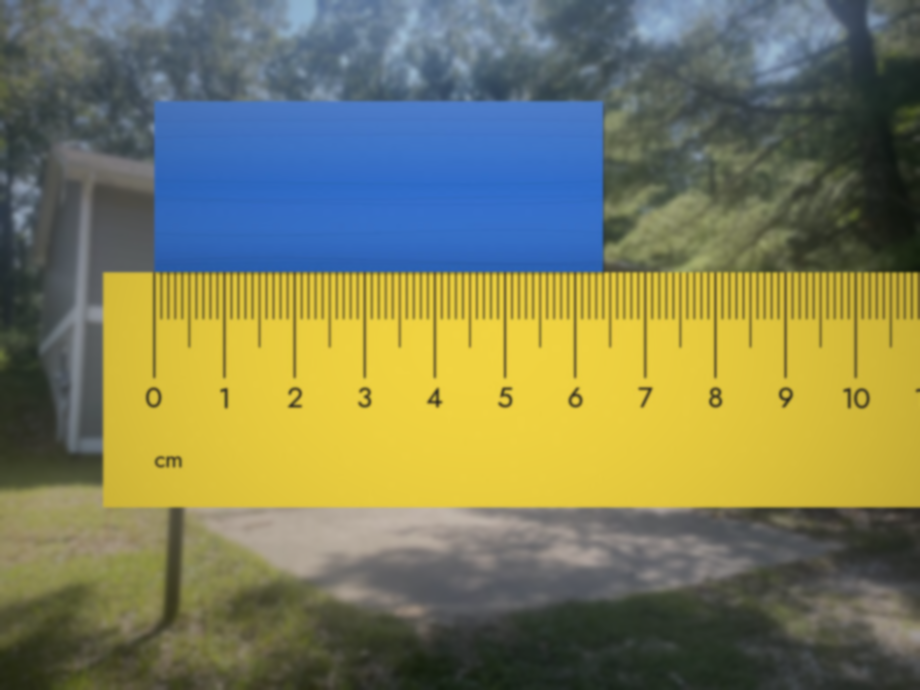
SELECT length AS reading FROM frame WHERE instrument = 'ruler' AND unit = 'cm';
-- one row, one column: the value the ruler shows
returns 6.4 cm
